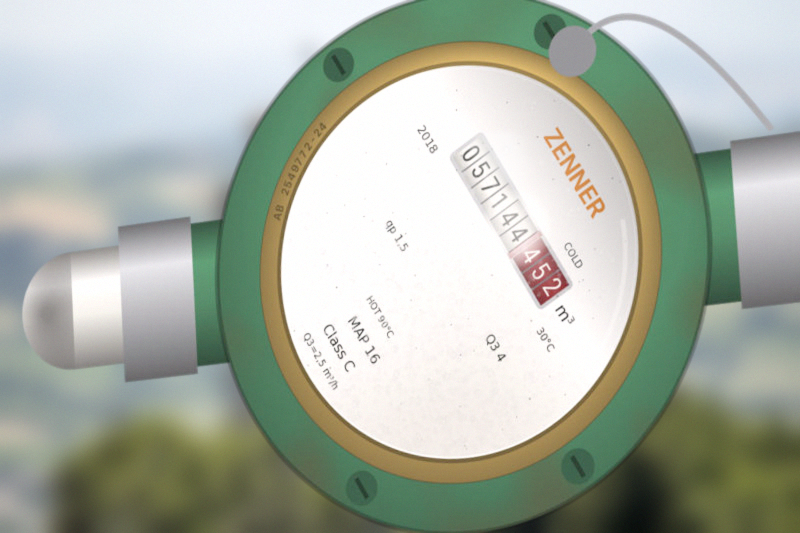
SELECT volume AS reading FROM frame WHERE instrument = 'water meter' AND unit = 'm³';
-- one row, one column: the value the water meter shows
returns 57144.452 m³
